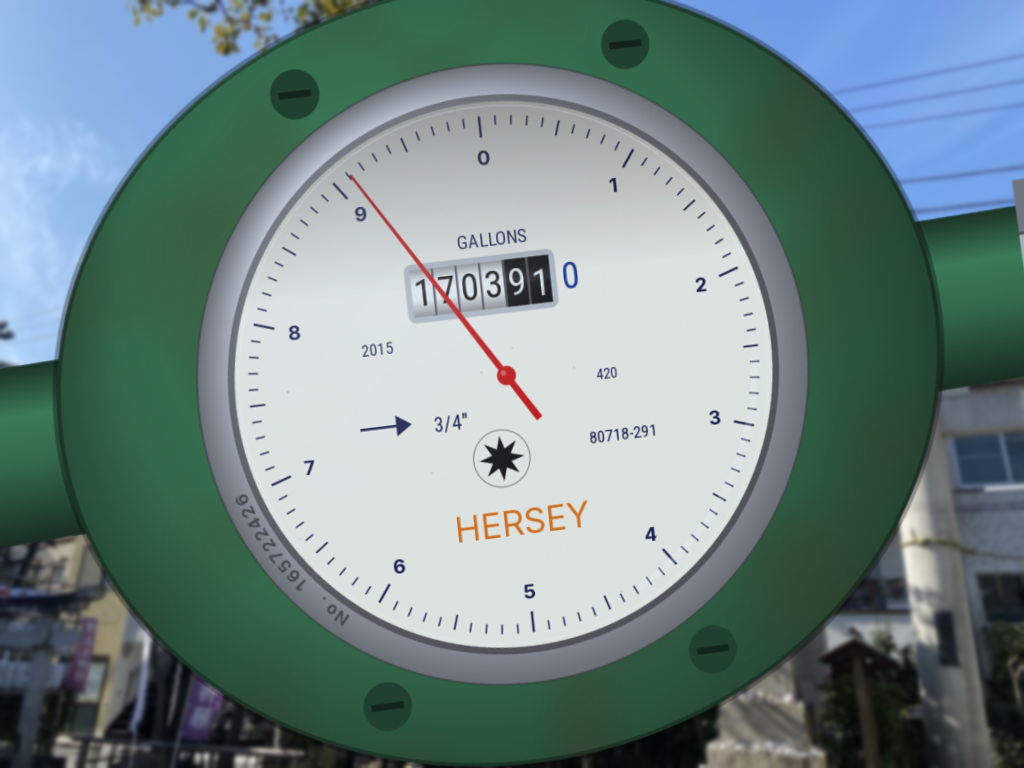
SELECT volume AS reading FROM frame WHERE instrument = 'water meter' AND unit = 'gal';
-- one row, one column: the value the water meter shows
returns 1703909.1 gal
